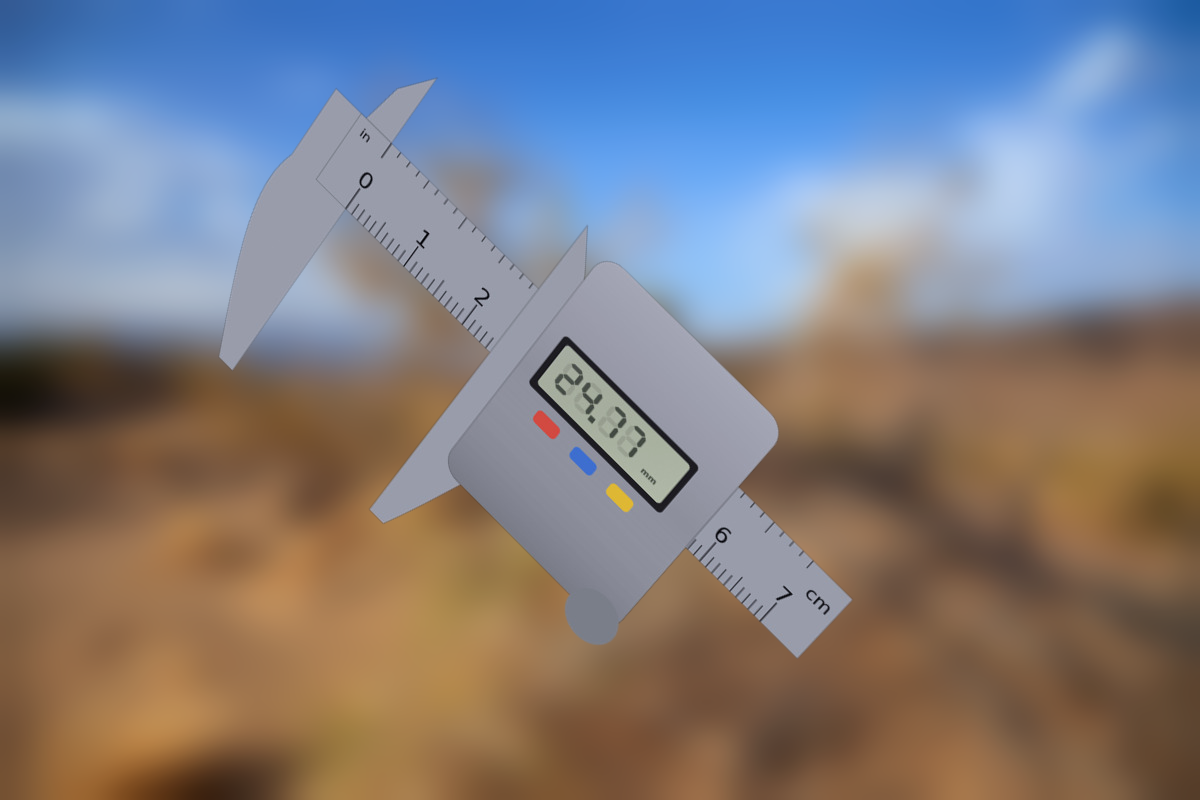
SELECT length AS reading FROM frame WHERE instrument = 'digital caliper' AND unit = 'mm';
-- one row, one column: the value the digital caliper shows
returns 24.77 mm
